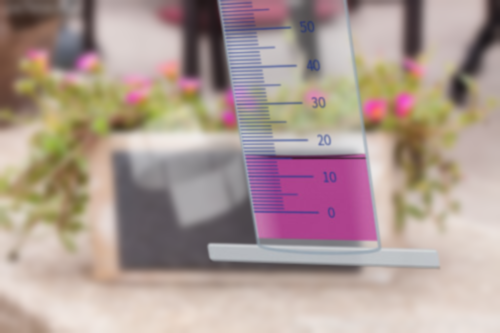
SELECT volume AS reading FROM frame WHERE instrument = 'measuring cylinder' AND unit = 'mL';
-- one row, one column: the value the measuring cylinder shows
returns 15 mL
